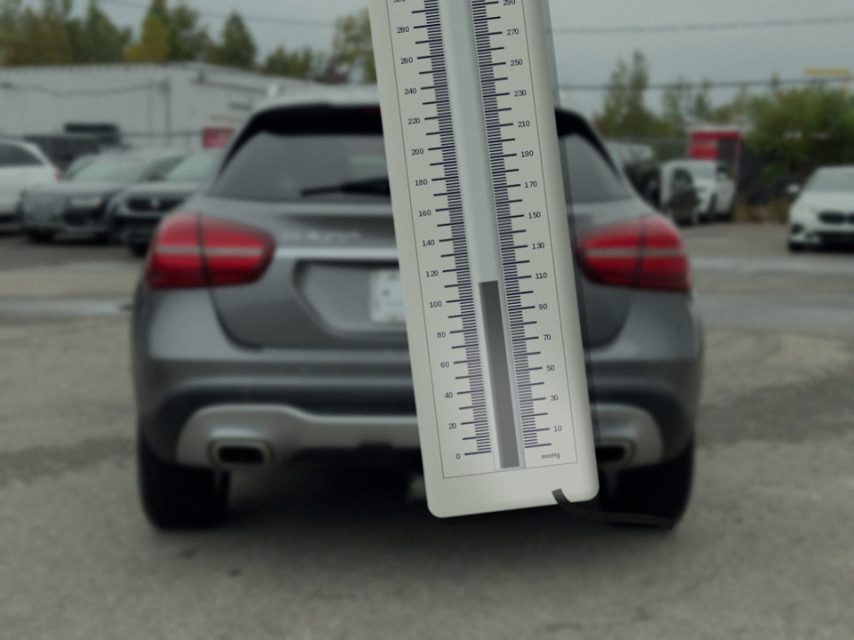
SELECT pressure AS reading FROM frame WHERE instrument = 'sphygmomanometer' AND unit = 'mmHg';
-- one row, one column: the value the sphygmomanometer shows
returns 110 mmHg
